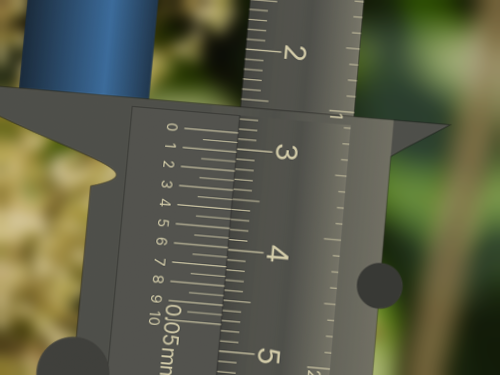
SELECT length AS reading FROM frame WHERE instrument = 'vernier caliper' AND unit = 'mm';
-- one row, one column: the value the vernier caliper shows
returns 28.4 mm
